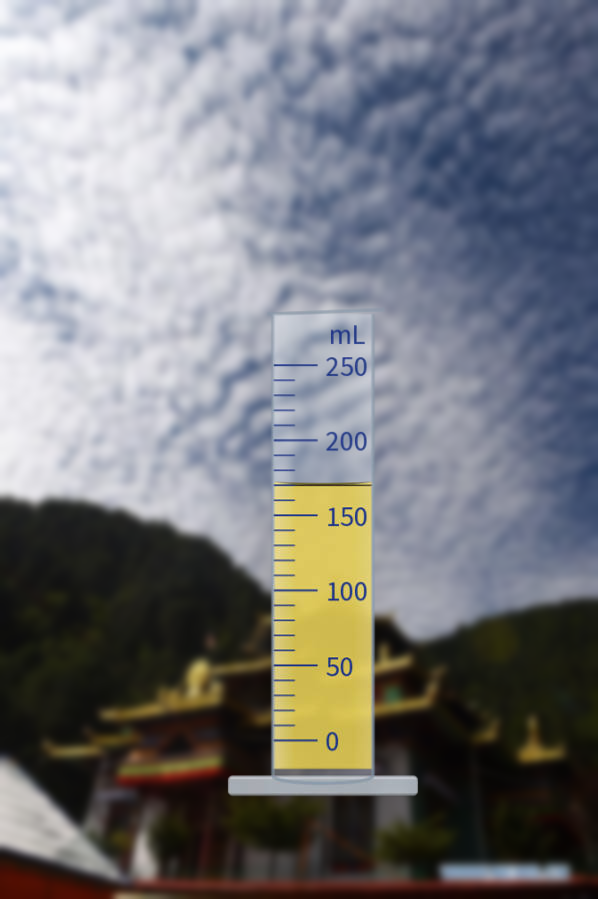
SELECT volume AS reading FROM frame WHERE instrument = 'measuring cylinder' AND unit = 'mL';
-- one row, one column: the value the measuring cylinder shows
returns 170 mL
